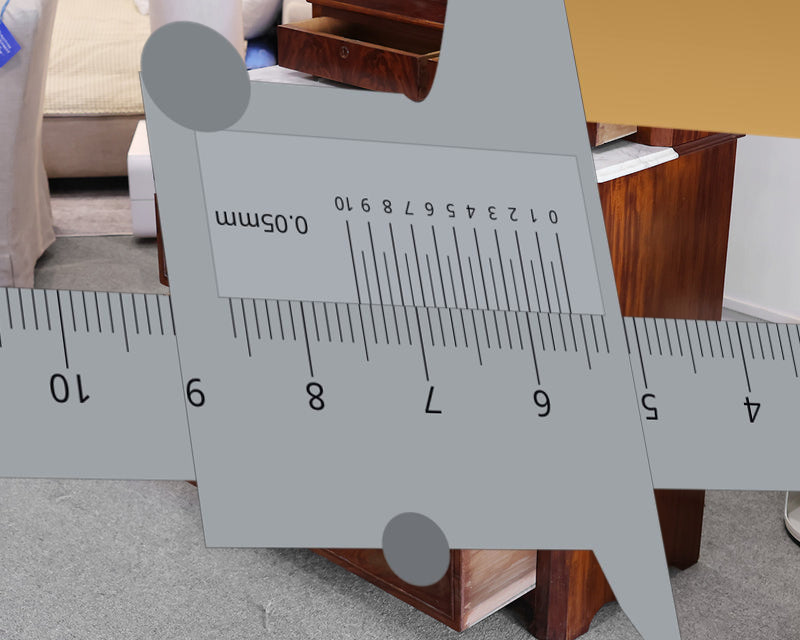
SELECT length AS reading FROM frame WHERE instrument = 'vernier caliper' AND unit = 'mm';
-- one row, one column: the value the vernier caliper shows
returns 55.9 mm
